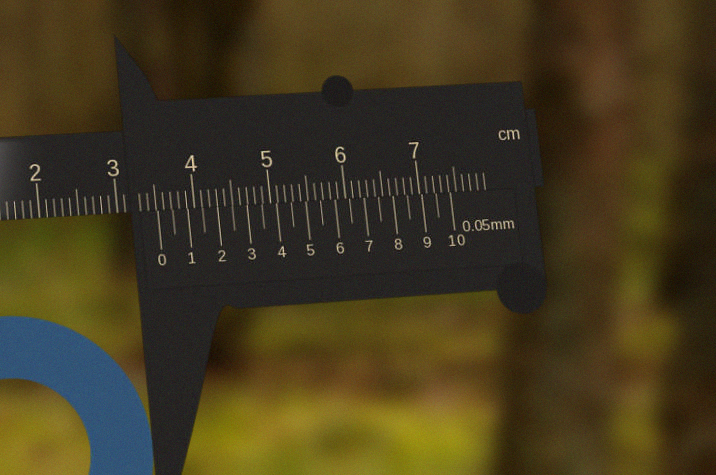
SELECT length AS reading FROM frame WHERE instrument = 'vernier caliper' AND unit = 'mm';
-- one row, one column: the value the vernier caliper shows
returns 35.2 mm
